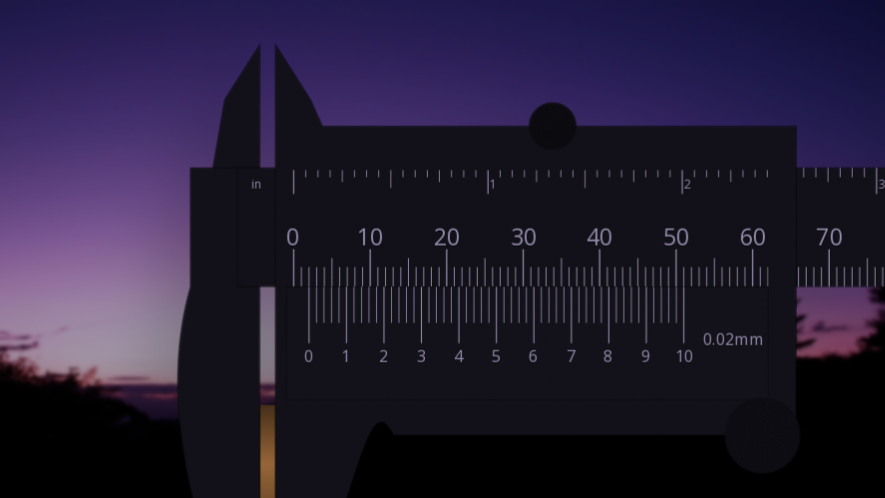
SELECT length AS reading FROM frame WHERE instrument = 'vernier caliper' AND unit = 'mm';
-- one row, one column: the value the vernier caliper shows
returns 2.0 mm
